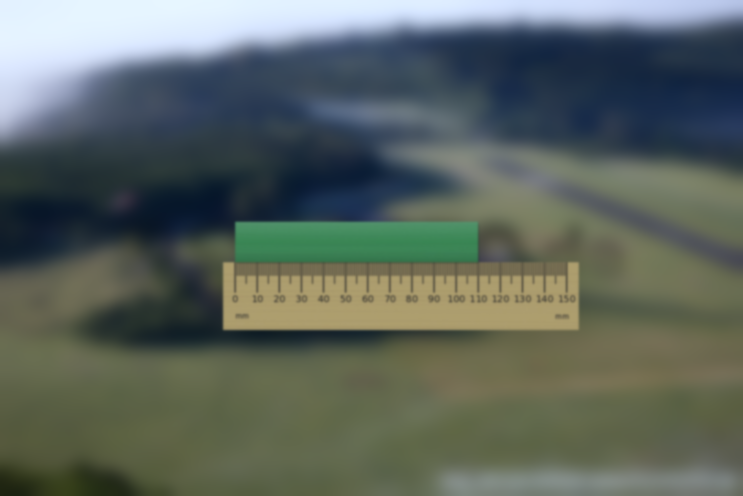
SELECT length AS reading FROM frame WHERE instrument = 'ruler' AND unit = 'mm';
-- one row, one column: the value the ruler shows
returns 110 mm
